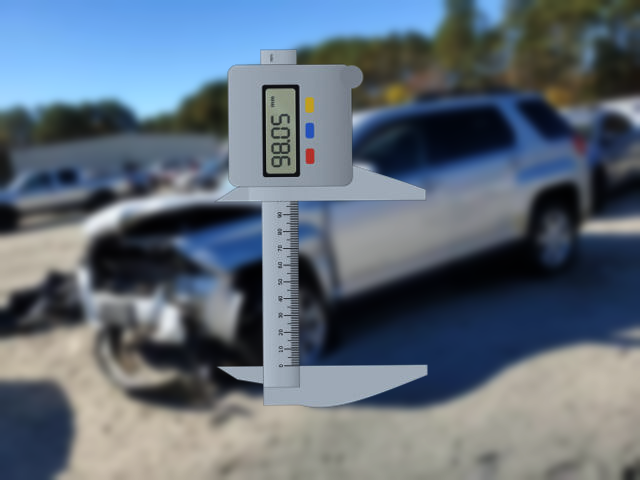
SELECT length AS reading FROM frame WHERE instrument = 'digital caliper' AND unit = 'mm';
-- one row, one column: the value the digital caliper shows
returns 98.05 mm
